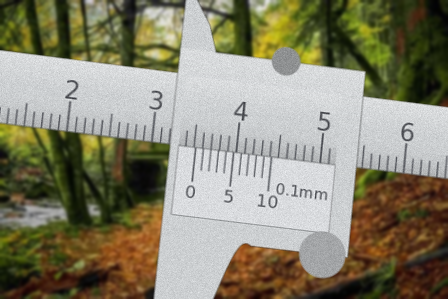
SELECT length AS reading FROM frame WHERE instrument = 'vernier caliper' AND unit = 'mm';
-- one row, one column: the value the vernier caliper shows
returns 35.2 mm
